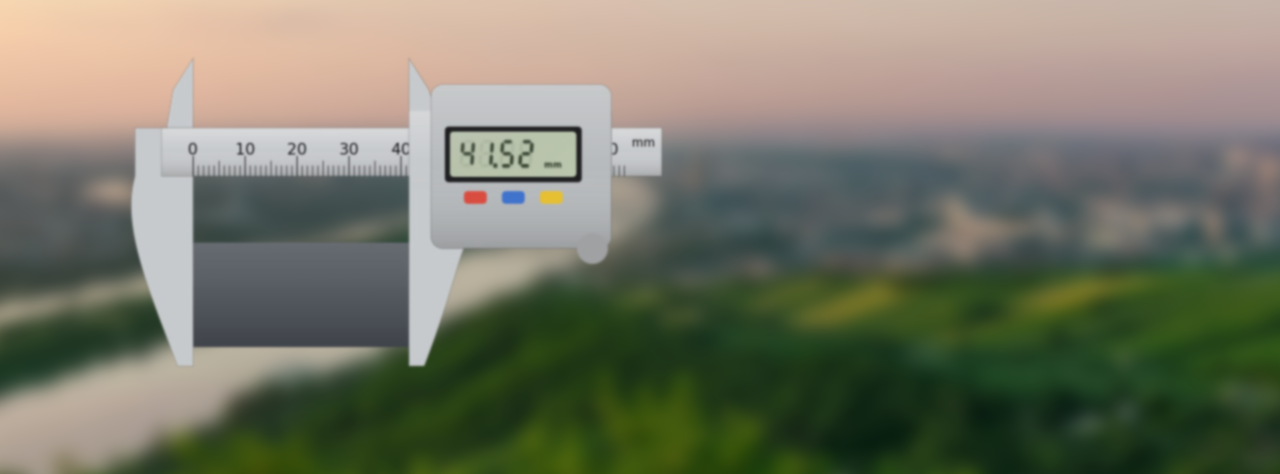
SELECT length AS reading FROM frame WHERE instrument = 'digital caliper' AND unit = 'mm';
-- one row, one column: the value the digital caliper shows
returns 41.52 mm
